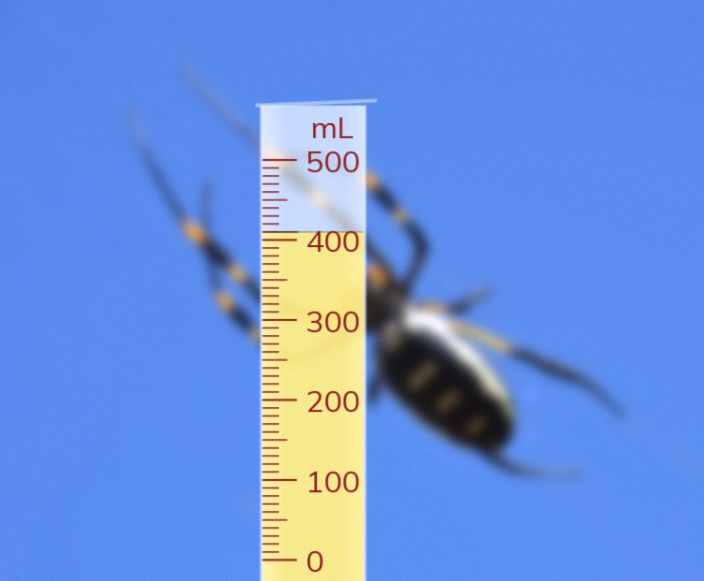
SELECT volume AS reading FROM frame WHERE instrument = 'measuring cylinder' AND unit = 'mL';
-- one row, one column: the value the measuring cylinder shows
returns 410 mL
